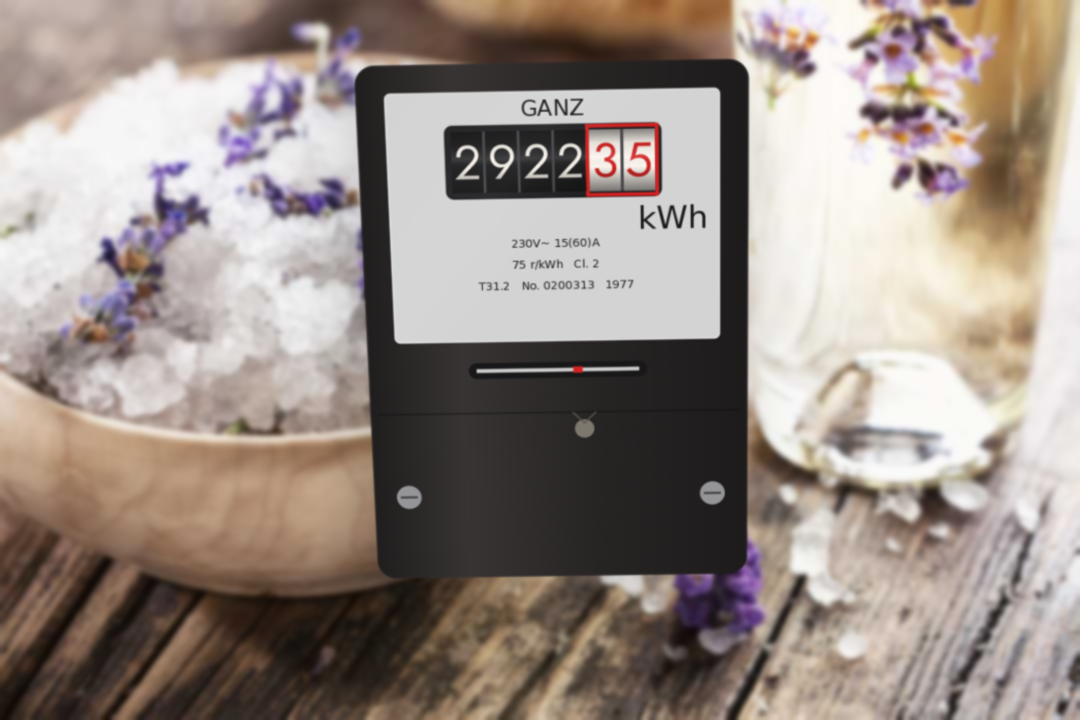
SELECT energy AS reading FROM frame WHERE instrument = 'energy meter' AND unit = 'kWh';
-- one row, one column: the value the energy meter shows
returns 2922.35 kWh
